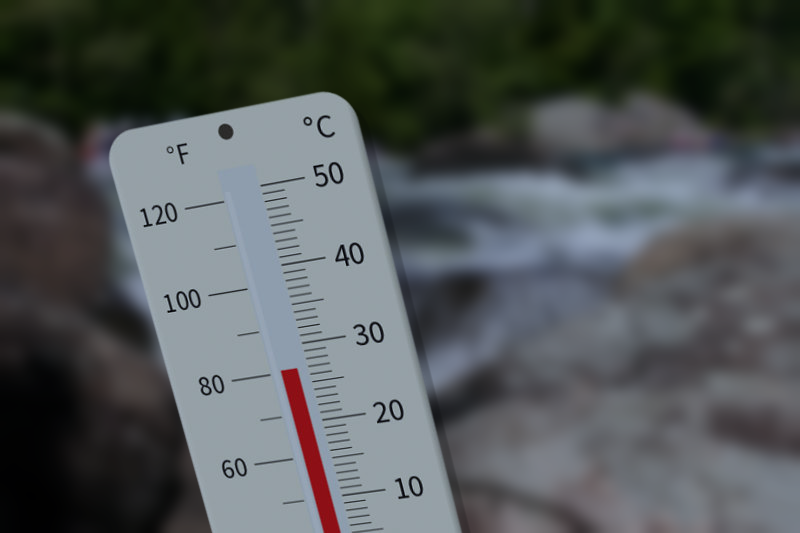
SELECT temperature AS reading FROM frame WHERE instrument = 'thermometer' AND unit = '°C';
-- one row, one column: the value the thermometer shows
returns 27 °C
